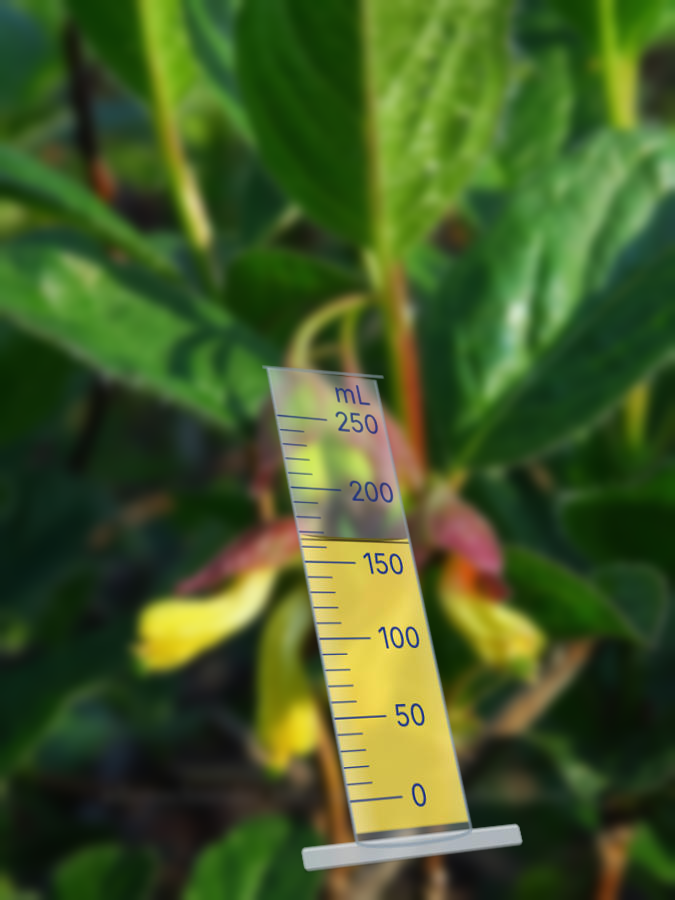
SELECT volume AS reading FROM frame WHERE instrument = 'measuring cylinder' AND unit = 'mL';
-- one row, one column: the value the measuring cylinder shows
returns 165 mL
